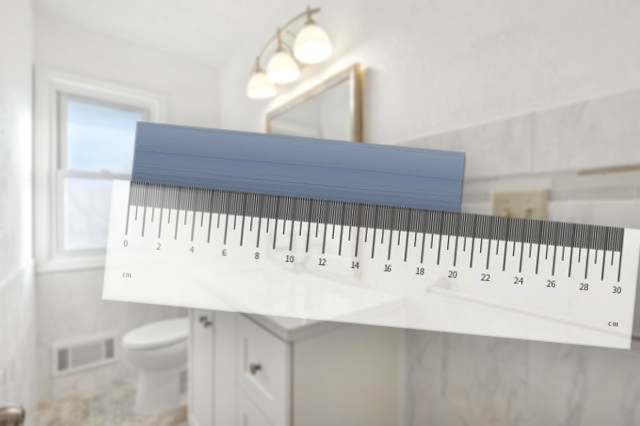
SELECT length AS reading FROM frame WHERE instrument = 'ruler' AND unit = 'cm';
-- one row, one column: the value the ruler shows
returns 20 cm
